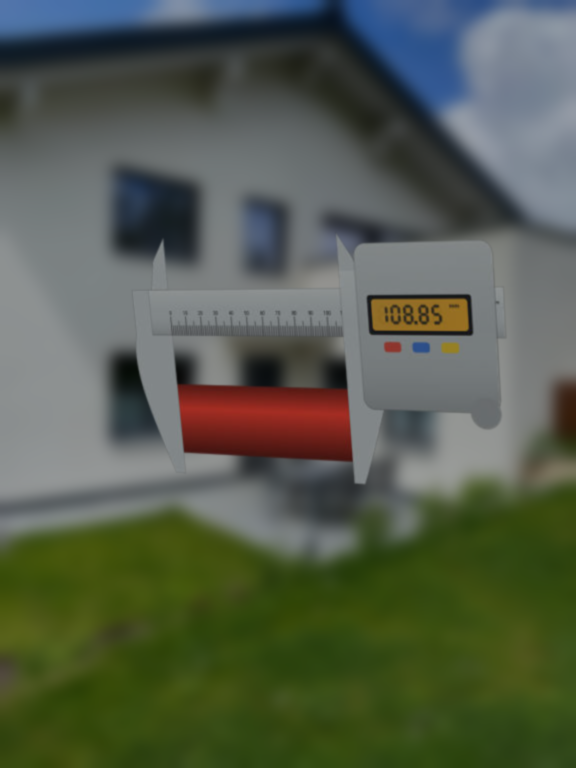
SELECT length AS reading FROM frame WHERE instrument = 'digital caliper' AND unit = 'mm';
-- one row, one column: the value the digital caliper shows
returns 108.85 mm
